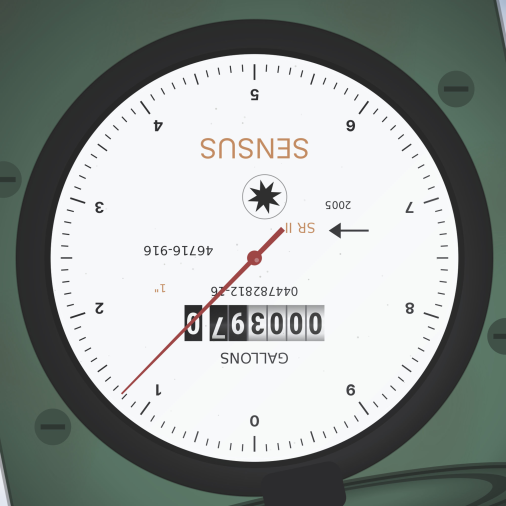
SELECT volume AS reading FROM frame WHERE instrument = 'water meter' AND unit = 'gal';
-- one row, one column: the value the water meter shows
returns 3971.2 gal
